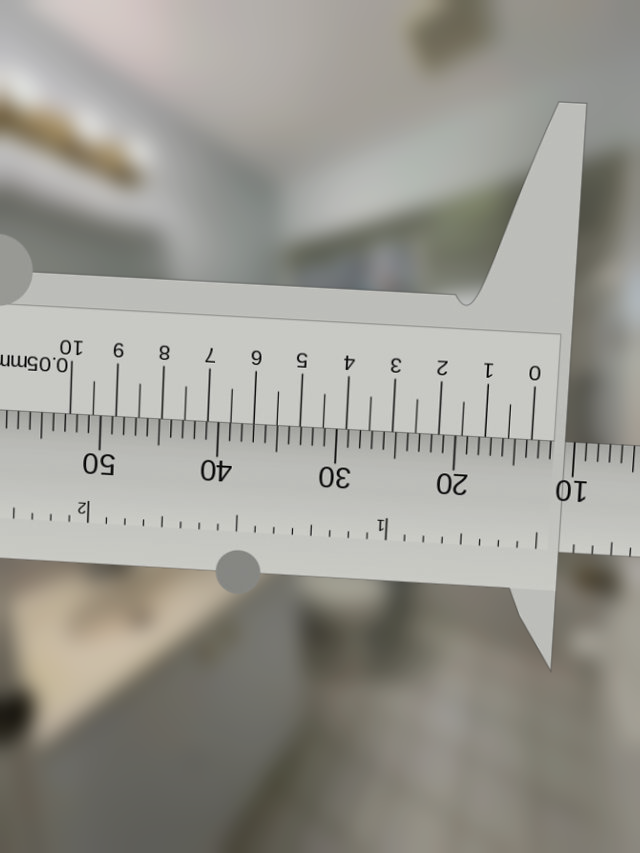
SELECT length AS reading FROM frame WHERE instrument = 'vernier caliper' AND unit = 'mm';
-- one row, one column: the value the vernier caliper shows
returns 13.6 mm
